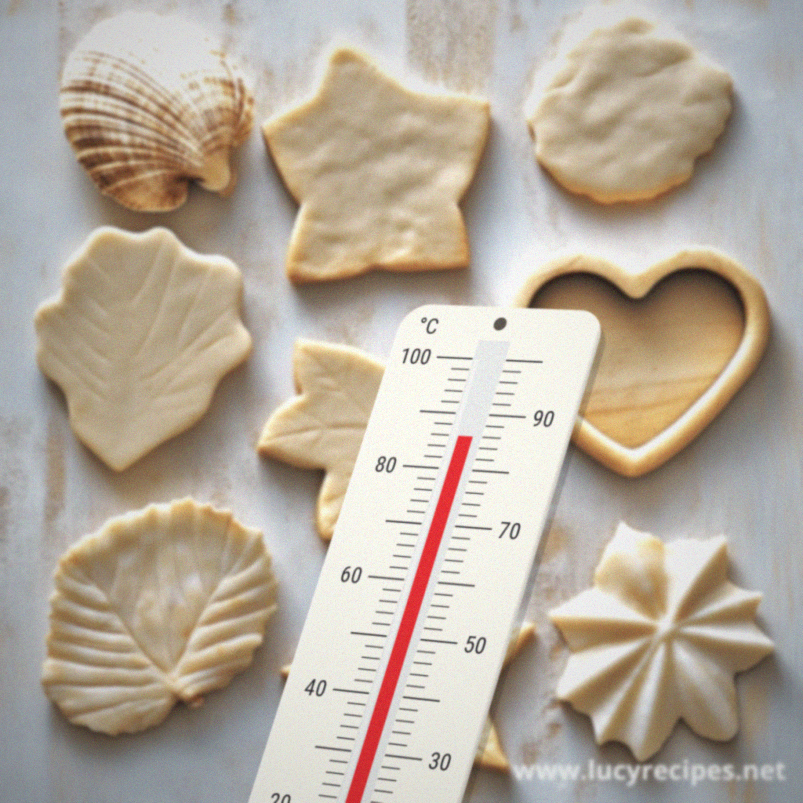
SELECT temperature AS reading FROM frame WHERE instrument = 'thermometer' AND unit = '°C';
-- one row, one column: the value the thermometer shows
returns 86 °C
